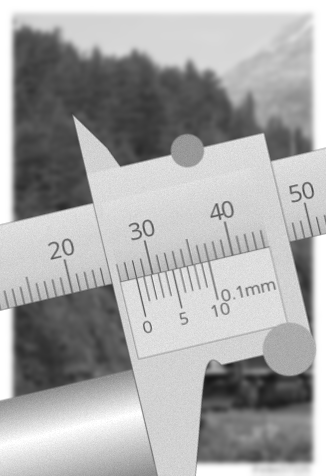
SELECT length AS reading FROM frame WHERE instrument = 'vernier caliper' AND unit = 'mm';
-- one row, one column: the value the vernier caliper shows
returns 28.0 mm
